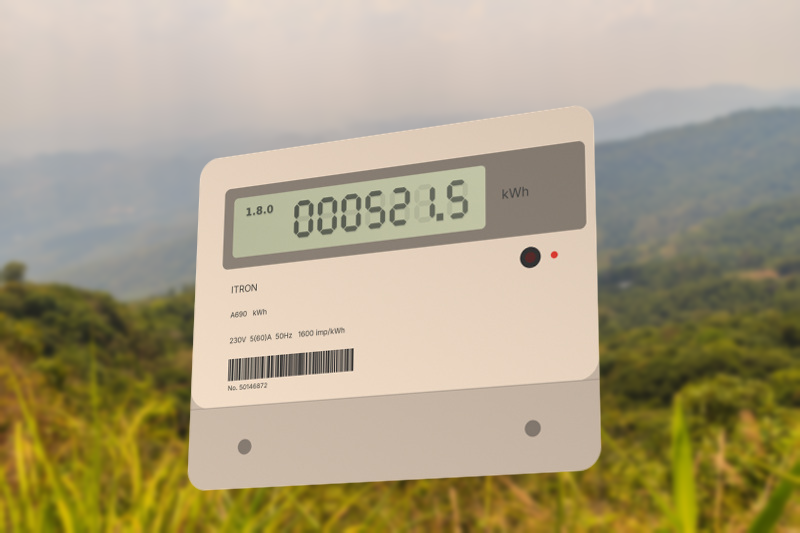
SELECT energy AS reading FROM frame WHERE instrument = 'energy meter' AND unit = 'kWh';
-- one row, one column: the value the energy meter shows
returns 521.5 kWh
